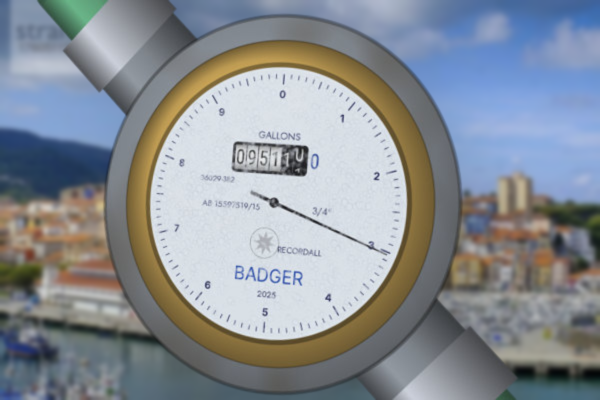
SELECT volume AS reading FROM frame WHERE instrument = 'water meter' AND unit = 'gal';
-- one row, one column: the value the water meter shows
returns 951103.0 gal
